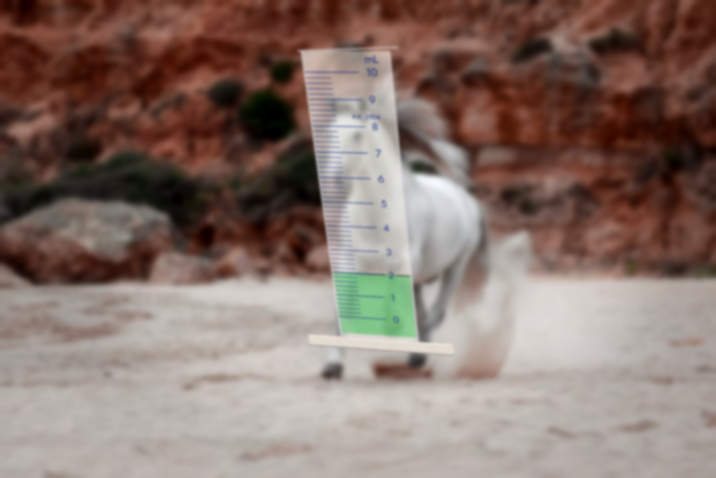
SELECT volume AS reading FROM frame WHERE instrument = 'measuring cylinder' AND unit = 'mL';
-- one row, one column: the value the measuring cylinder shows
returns 2 mL
